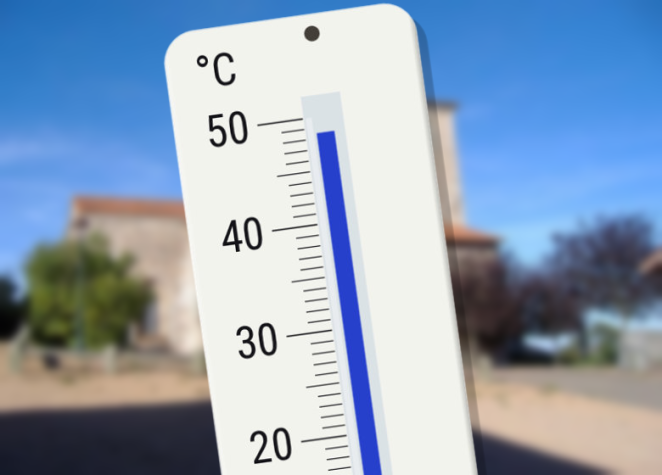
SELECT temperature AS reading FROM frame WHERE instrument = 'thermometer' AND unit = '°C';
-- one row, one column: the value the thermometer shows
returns 48.5 °C
